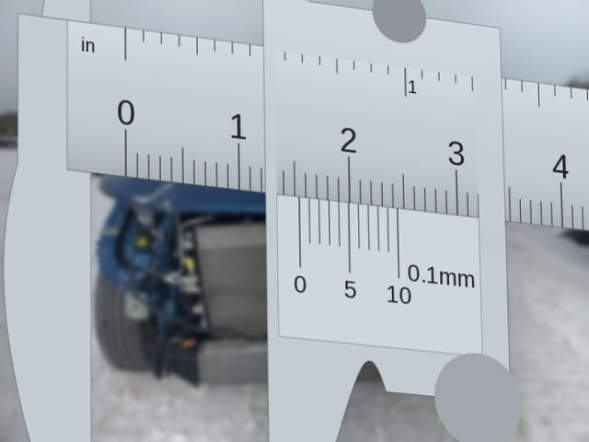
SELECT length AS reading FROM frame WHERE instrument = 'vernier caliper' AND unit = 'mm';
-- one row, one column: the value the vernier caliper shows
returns 15.4 mm
